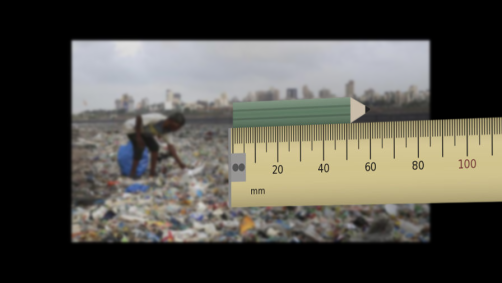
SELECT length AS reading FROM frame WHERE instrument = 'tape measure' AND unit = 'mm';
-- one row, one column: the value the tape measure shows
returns 60 mm
